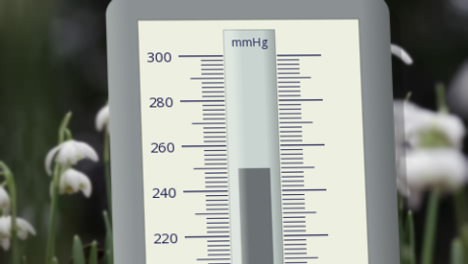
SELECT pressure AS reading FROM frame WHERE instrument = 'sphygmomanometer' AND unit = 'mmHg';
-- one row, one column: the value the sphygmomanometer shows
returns 250 mmHg
